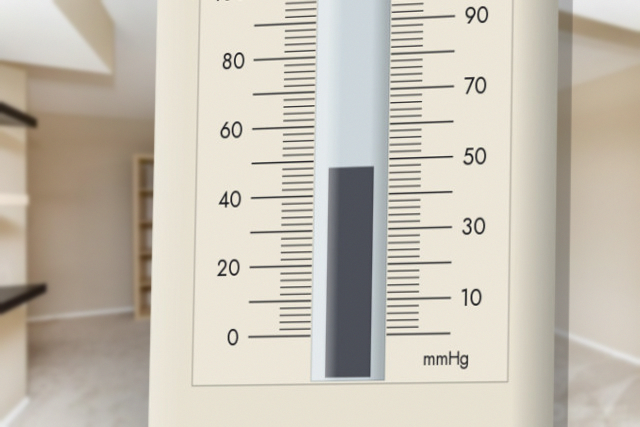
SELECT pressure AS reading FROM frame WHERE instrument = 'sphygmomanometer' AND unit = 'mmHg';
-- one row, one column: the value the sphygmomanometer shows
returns 48 mmHg
